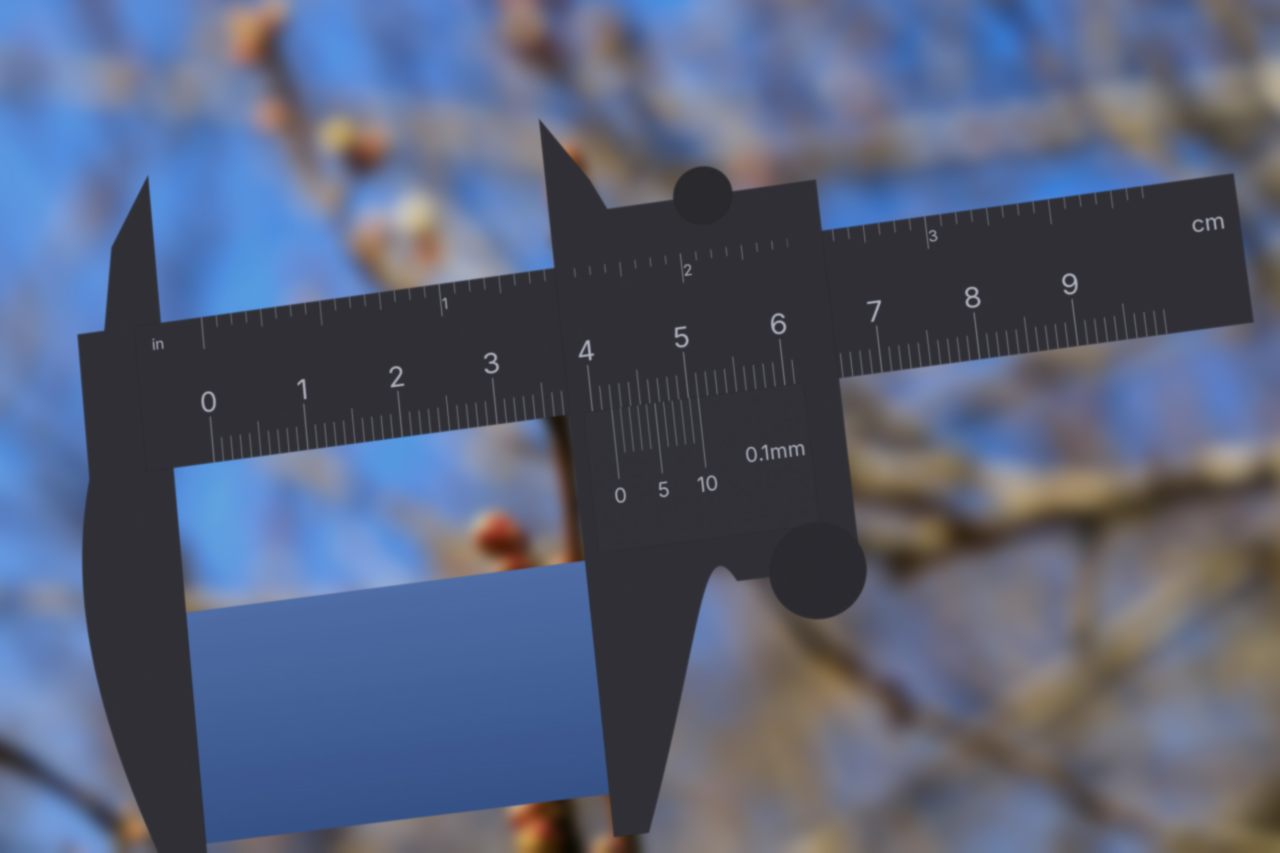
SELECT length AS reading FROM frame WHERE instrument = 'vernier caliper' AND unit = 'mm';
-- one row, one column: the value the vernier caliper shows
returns 42.0 mm
